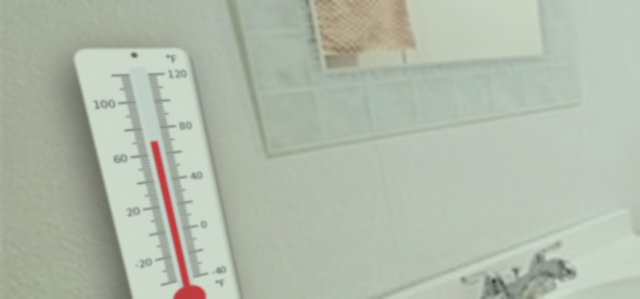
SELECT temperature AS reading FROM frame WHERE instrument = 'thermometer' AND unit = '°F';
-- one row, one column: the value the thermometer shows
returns 70 °F
